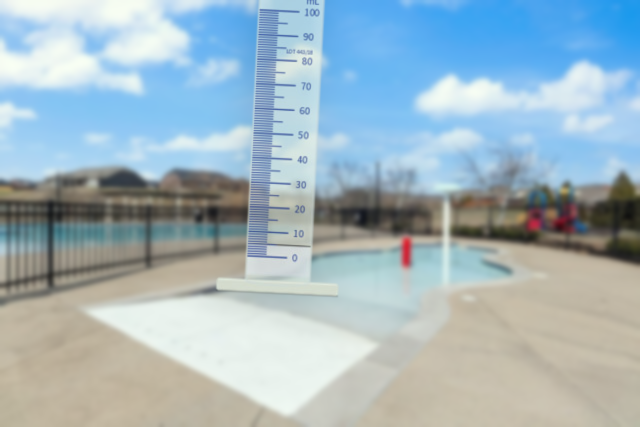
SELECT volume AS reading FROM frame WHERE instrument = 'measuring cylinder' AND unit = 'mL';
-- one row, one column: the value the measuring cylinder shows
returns 5 mL
